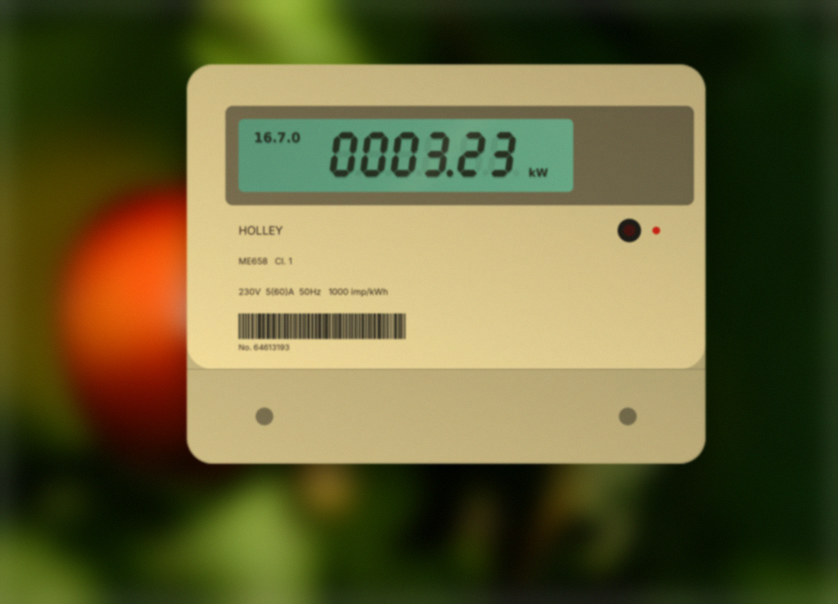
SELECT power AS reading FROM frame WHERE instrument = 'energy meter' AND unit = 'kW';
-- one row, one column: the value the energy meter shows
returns 3.23 kW
